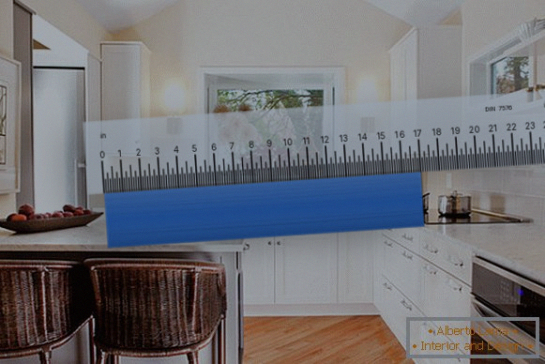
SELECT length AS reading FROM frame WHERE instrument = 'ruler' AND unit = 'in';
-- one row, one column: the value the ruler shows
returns 17 in
